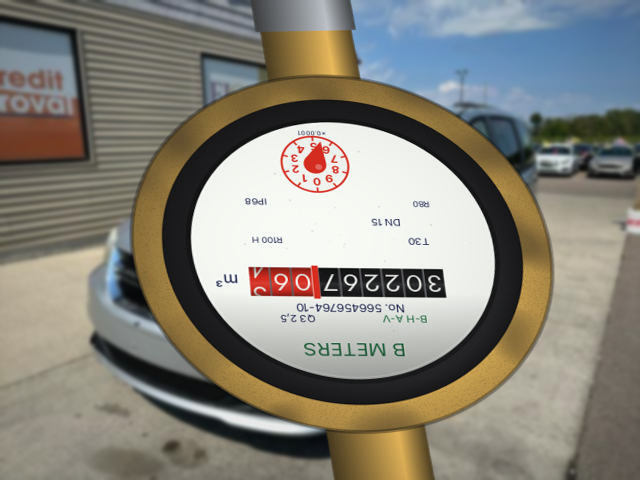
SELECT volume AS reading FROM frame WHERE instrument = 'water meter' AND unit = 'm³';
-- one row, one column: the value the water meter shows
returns 302267.0635 m³
